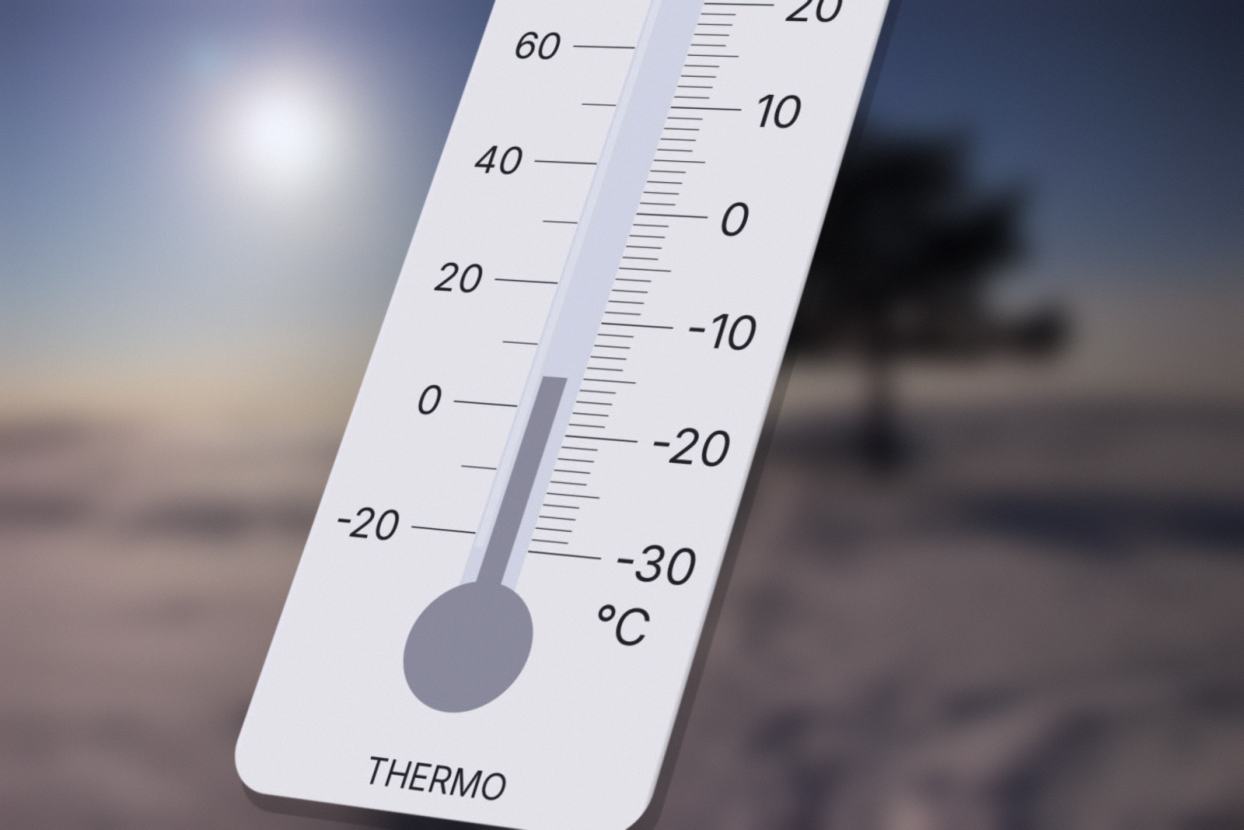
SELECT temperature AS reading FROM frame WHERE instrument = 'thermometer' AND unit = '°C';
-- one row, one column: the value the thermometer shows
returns -15 °C
